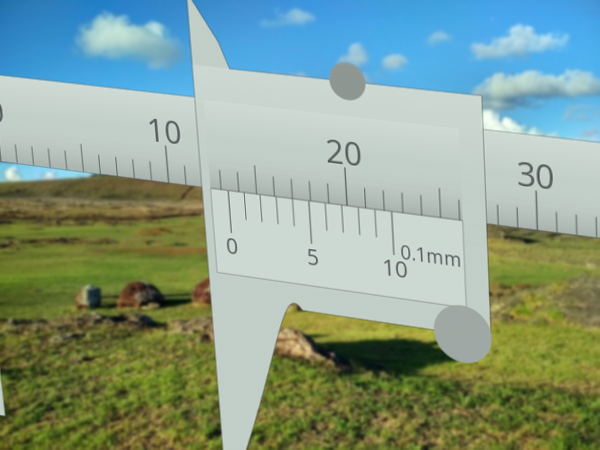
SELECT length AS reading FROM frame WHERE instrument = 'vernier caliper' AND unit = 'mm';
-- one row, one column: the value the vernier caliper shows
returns 13.4 mm
